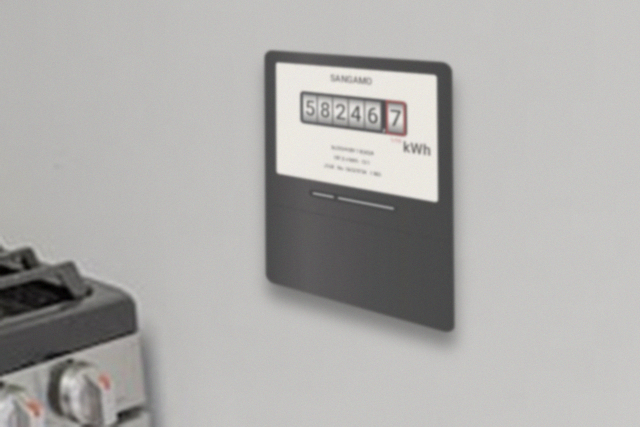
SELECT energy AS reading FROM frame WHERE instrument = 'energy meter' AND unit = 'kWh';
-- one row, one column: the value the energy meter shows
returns 58246.7 kWh
